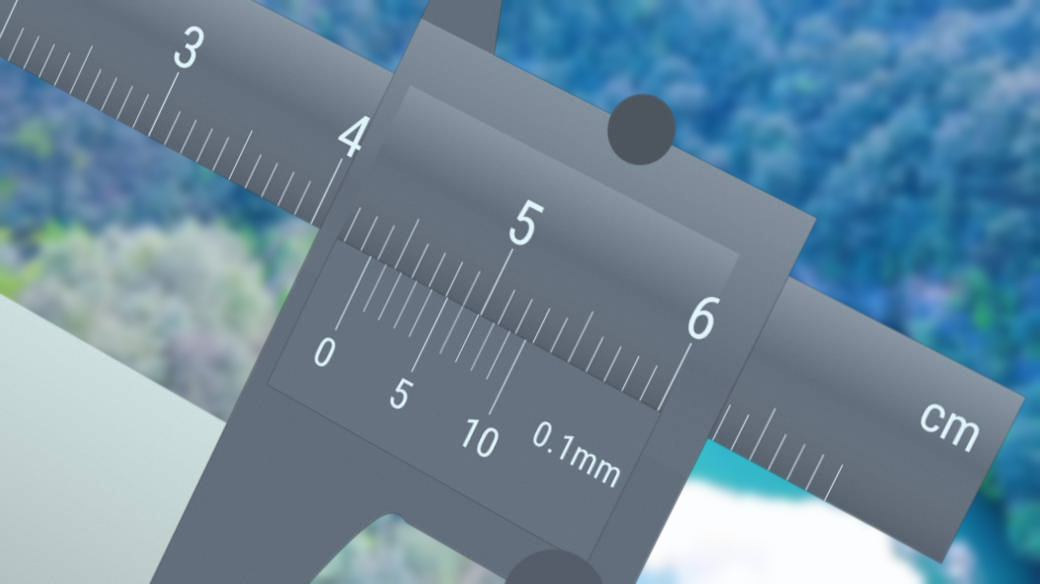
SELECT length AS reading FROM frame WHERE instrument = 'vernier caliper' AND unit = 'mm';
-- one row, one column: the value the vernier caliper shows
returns 43.6 mm
